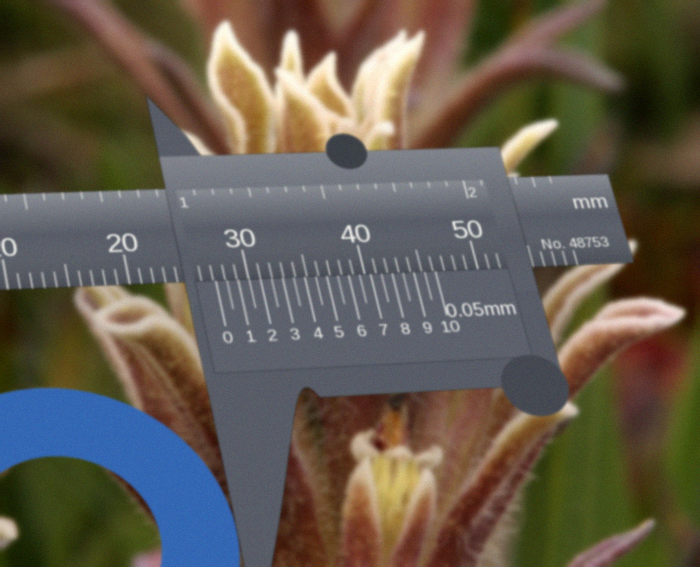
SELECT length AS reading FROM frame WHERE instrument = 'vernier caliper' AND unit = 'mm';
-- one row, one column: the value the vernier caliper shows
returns 27.2 mm
